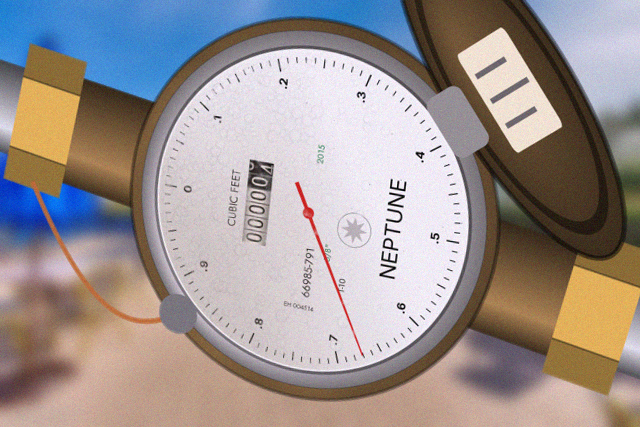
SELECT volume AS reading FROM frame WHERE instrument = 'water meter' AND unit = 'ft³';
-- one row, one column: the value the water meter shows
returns 3.67 ft³
